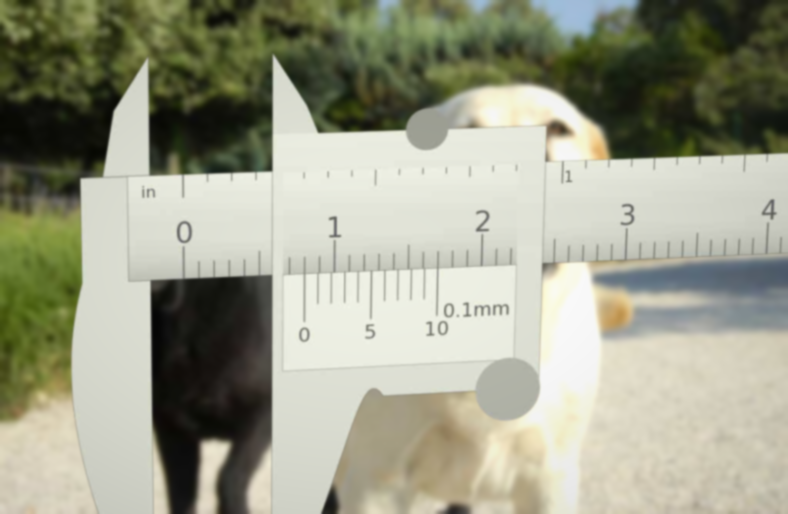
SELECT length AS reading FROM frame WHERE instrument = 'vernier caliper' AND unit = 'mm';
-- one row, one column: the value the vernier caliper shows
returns 8.0 mm
